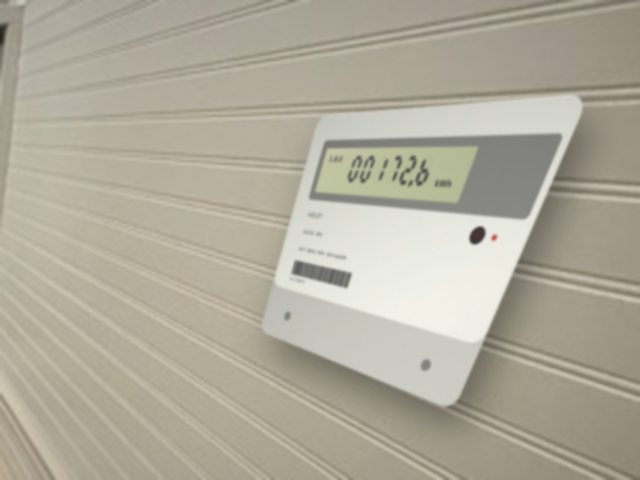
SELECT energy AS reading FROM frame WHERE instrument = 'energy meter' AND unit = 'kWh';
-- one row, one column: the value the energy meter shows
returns 172.6 kWh
